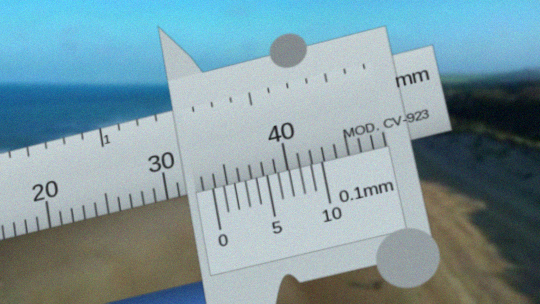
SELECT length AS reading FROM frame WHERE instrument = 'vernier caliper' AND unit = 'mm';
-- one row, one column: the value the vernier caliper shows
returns 33.8 mm
